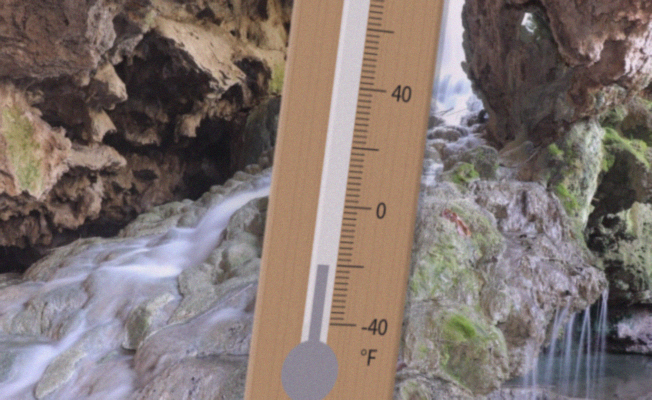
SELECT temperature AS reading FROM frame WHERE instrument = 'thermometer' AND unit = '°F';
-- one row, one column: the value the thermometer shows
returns -20 °F
